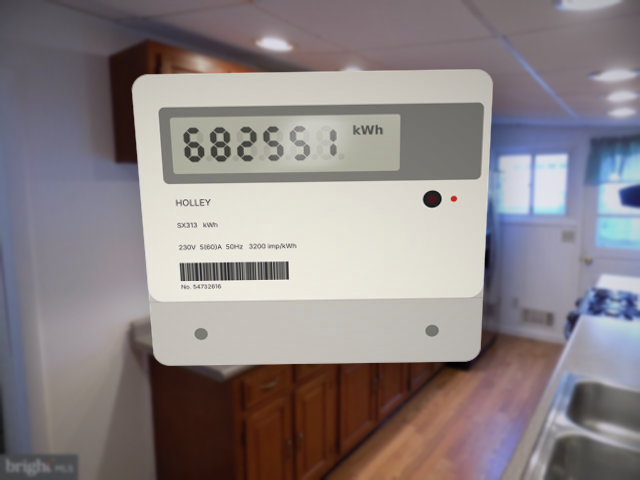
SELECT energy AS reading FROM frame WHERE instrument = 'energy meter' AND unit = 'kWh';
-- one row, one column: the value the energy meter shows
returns 682551 kWh
